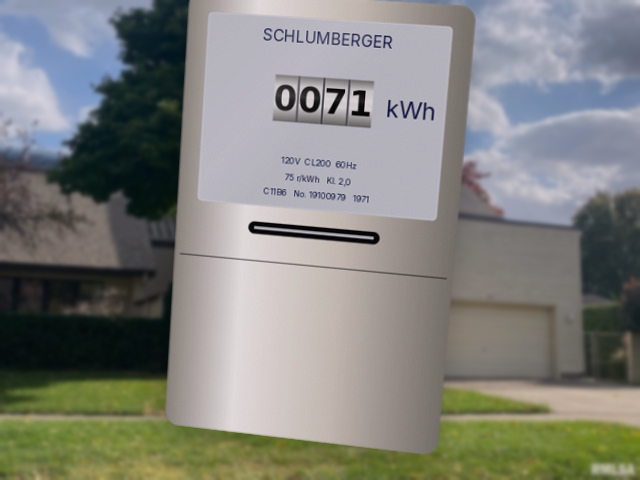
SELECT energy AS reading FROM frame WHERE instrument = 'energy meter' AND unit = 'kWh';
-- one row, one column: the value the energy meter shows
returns 71 kWh
